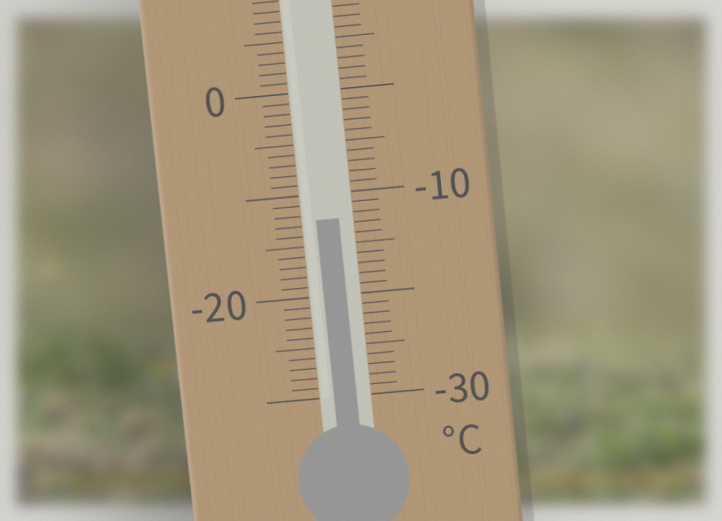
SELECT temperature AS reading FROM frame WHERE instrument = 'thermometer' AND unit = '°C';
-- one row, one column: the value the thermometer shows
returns -12.5 °C
